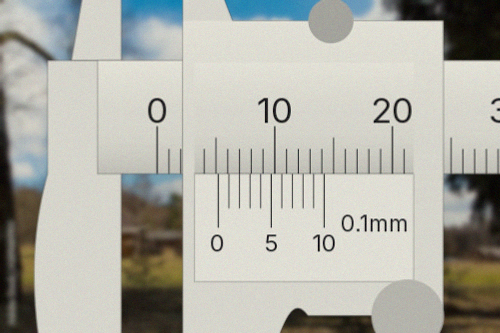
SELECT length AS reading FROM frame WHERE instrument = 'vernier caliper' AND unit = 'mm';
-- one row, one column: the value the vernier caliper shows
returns 5.2 mm
